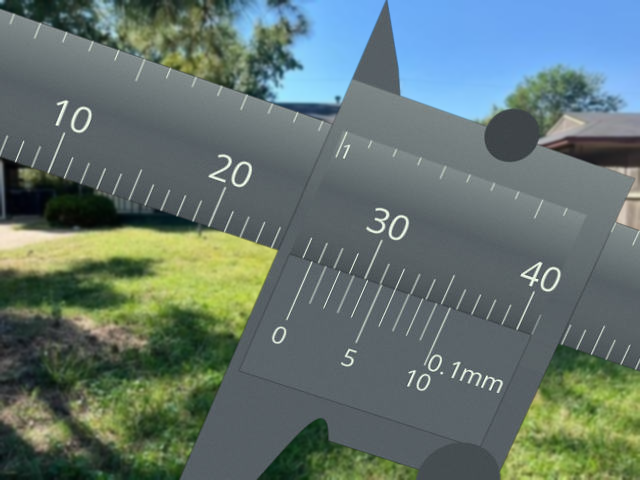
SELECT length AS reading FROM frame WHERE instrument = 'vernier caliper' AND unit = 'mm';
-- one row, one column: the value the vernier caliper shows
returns 26.6 mm
